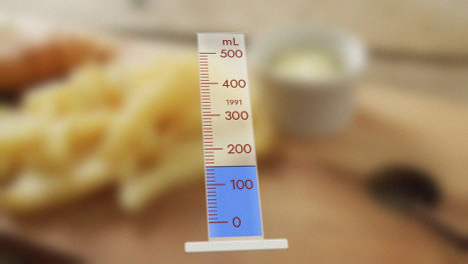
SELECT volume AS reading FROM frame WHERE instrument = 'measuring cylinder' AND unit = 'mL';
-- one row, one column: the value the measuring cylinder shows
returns 150 mL
